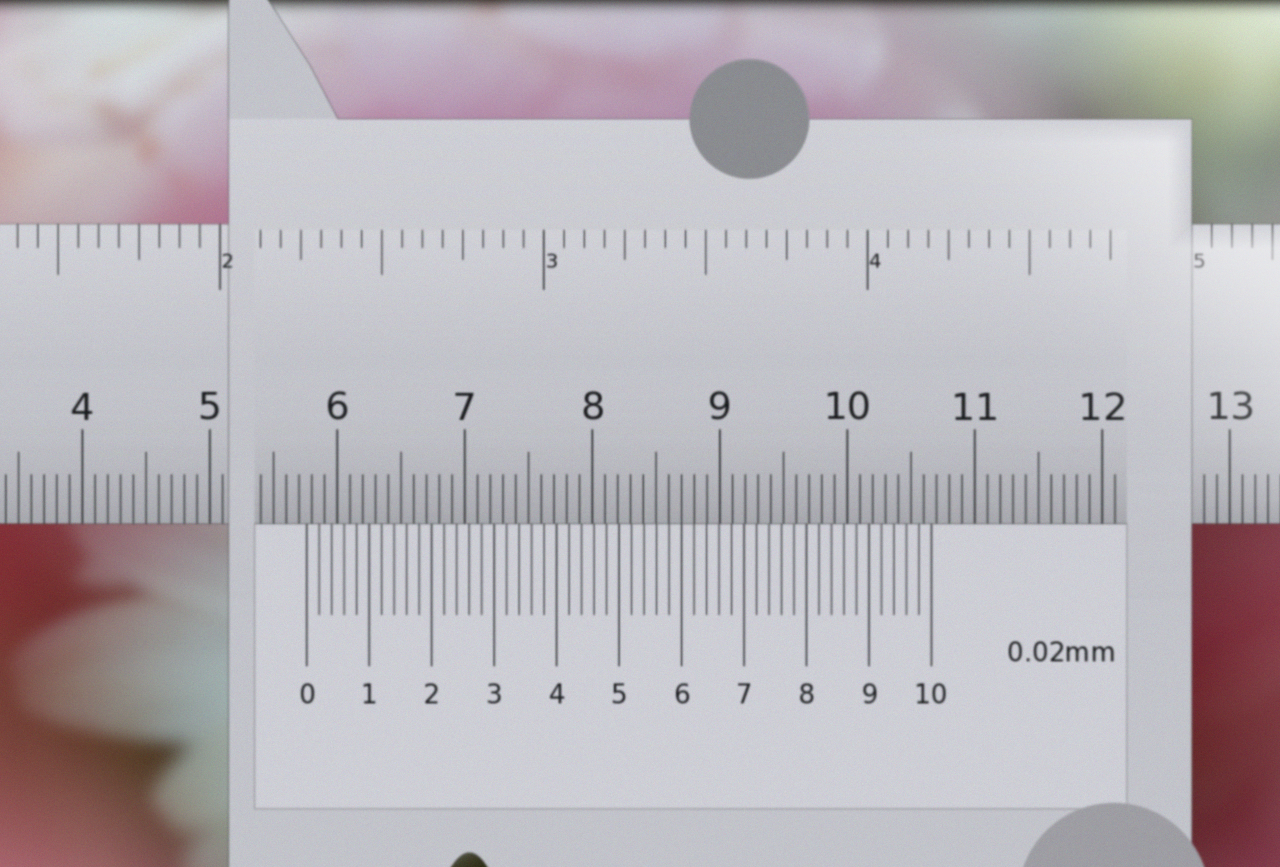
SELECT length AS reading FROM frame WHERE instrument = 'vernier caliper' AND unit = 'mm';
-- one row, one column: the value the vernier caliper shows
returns 57.6 mm
